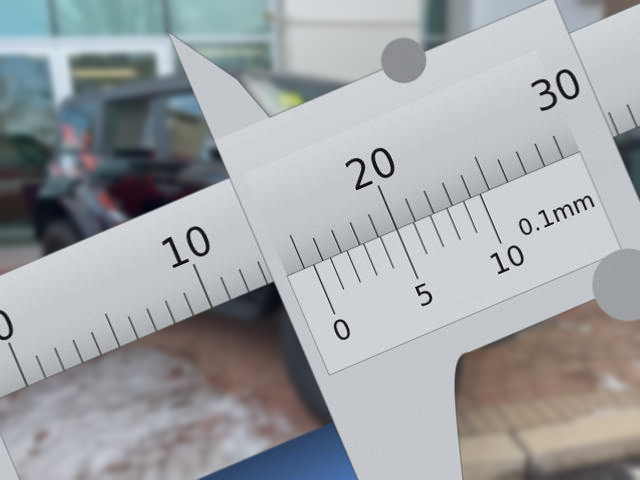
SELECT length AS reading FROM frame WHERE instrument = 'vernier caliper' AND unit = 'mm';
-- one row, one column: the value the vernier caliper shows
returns 15.5 mm
